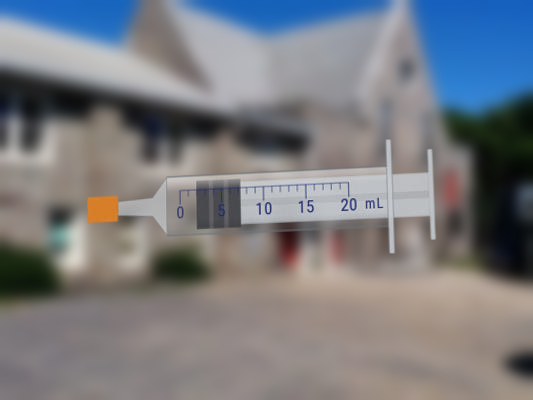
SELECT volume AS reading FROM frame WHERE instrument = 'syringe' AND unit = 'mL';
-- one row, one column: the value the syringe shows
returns 2 mL
